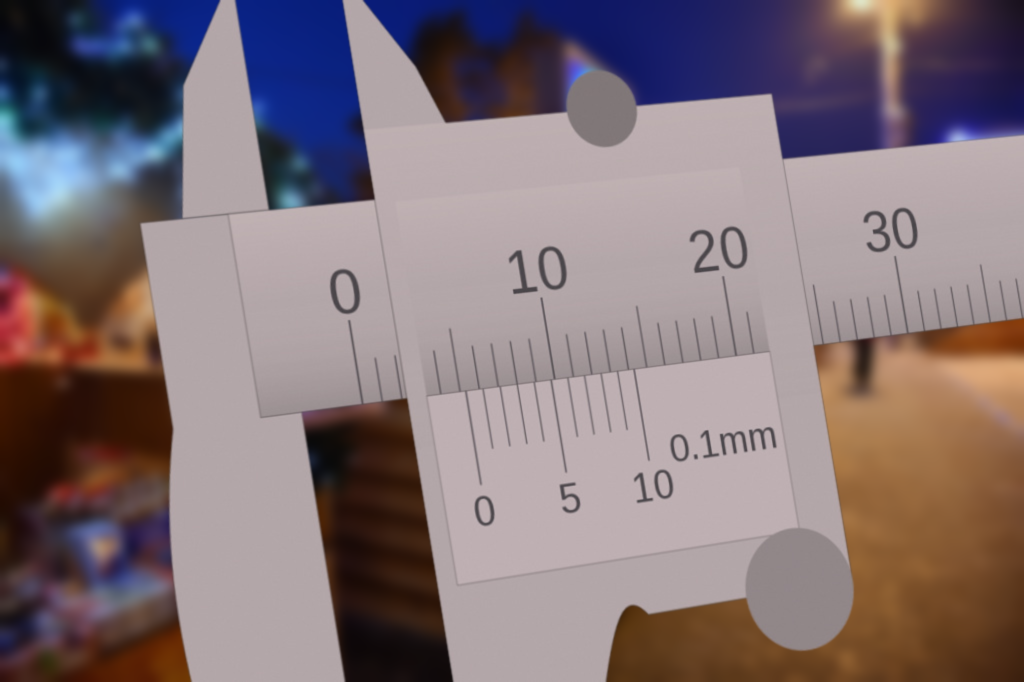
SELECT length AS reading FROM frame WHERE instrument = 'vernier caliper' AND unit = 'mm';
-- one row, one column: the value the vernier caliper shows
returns 5.3 mm
